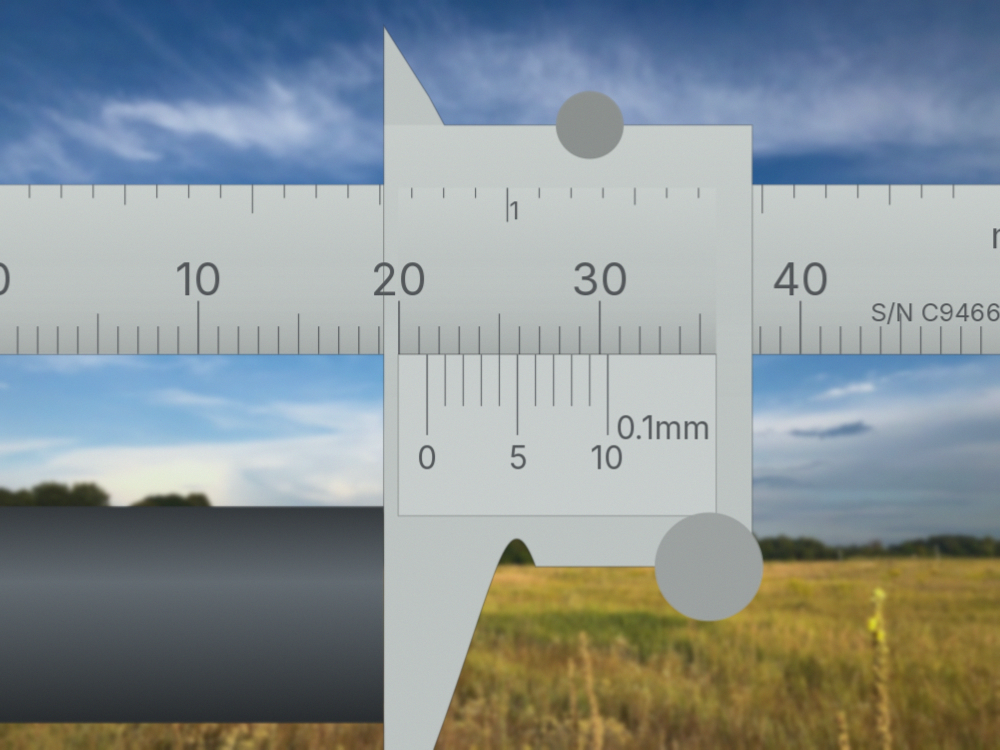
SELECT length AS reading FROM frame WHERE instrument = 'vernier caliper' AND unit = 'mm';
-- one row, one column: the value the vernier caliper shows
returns 21.4 mm
